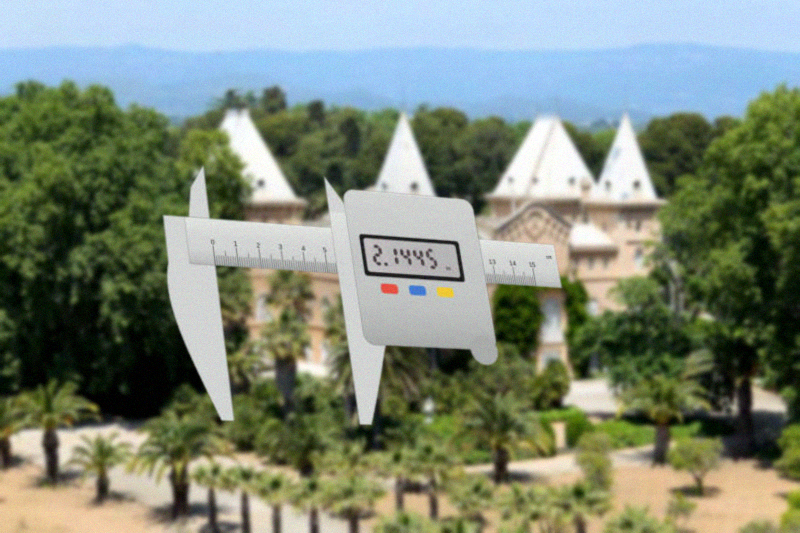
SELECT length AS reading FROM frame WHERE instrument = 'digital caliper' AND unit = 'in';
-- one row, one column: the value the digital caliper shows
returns 2.1445 in
